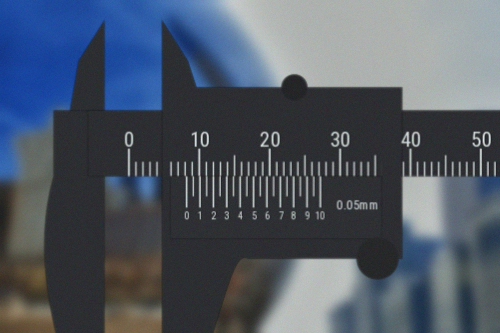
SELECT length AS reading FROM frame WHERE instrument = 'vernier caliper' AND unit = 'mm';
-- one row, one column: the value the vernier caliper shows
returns 8.2 mm
